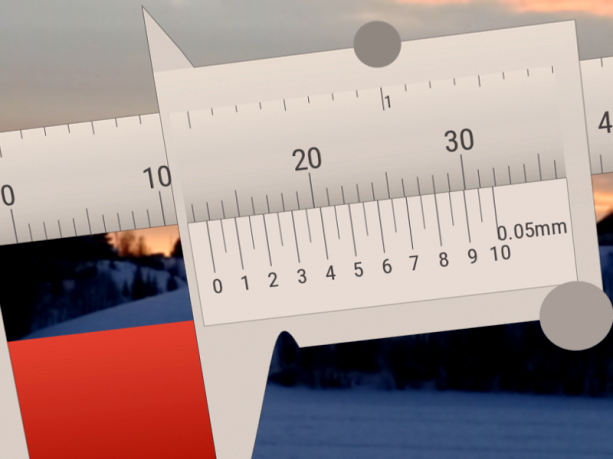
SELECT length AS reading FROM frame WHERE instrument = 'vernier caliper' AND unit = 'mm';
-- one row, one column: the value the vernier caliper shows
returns 12.8 mm
